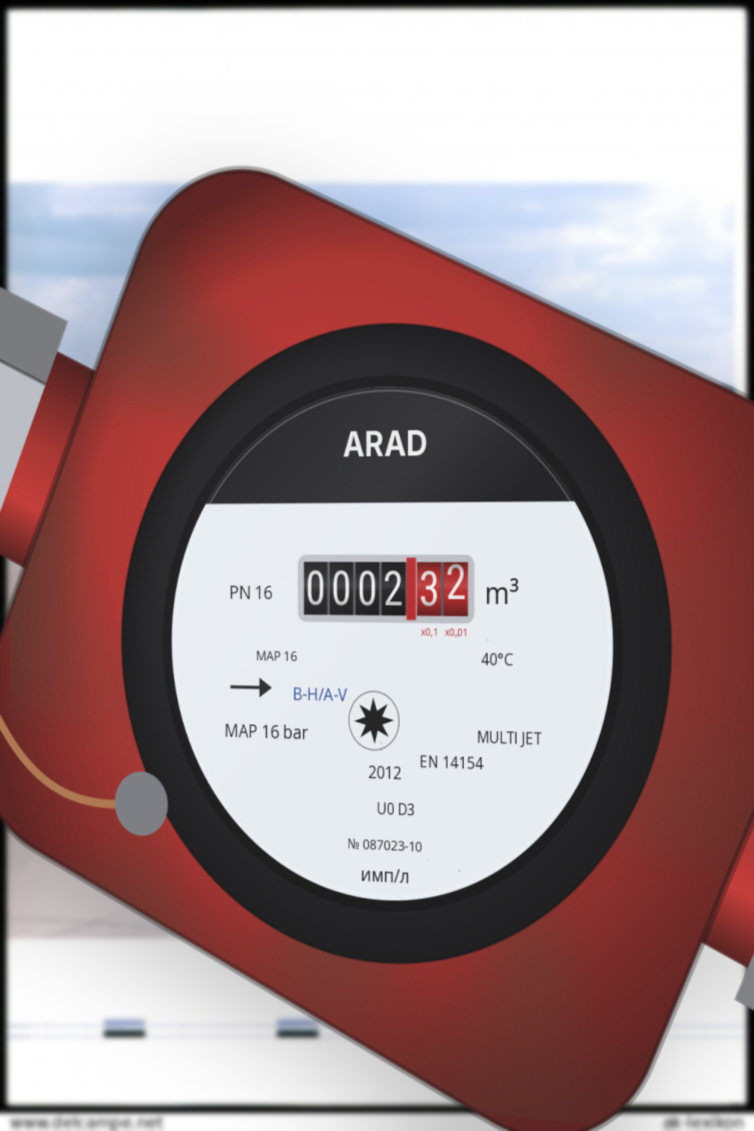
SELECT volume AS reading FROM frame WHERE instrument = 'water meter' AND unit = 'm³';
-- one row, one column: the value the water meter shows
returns 2.32 m³
